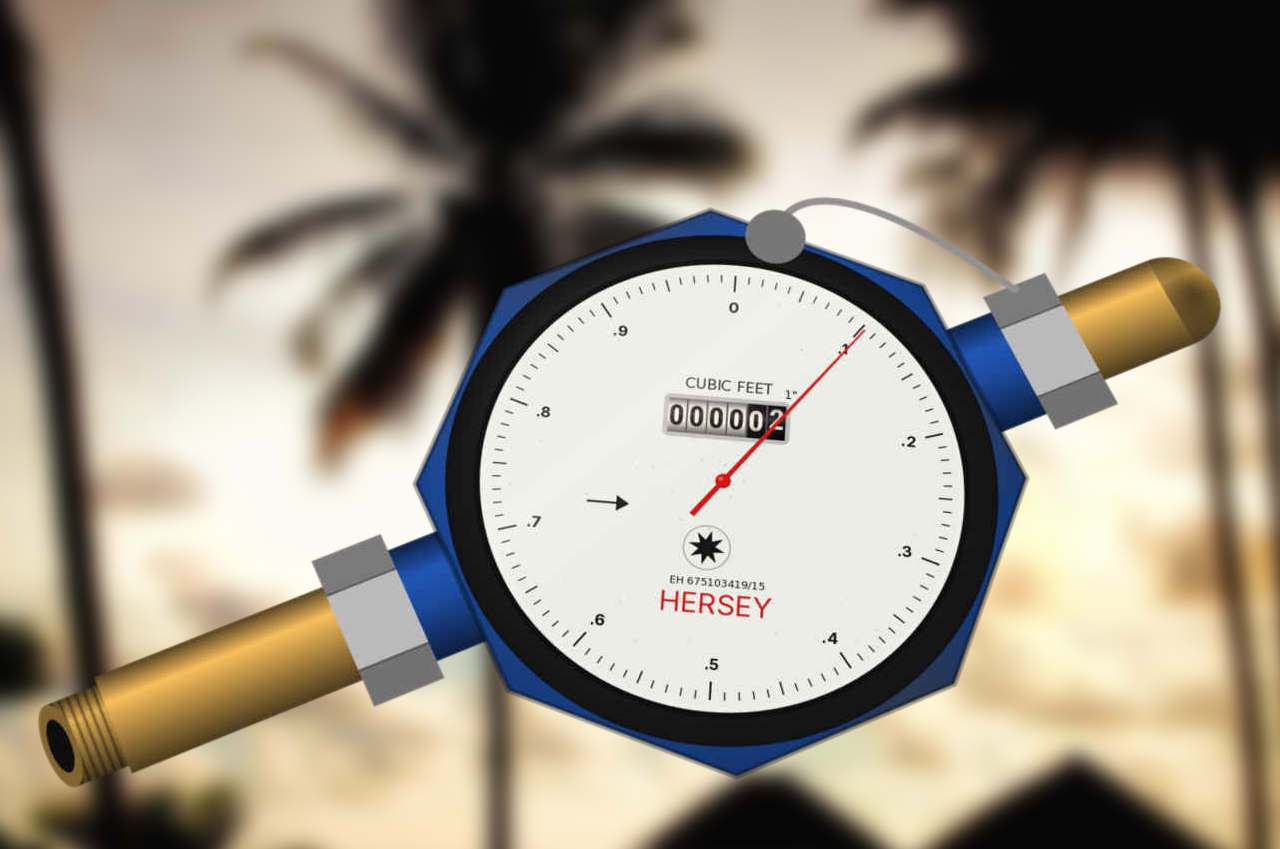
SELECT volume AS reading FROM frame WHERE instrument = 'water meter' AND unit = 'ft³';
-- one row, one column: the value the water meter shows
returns 2.10 ft³
